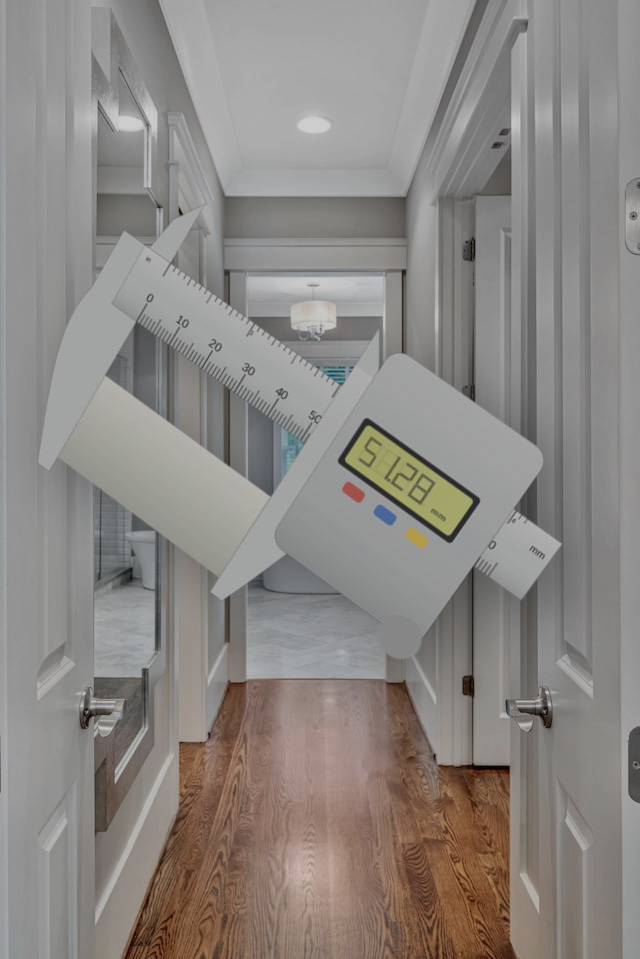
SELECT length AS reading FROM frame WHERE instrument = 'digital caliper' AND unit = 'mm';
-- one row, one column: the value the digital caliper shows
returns 51.28 mm
